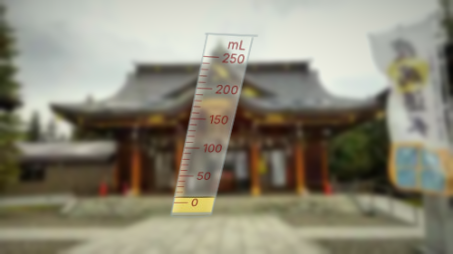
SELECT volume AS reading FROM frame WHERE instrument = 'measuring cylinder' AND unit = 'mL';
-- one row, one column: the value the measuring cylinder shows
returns 10 mL
